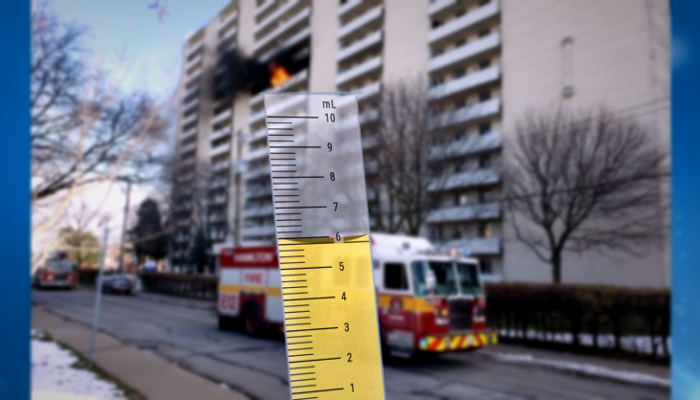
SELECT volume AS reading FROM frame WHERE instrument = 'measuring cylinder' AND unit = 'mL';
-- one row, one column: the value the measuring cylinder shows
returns 5.8 mL
